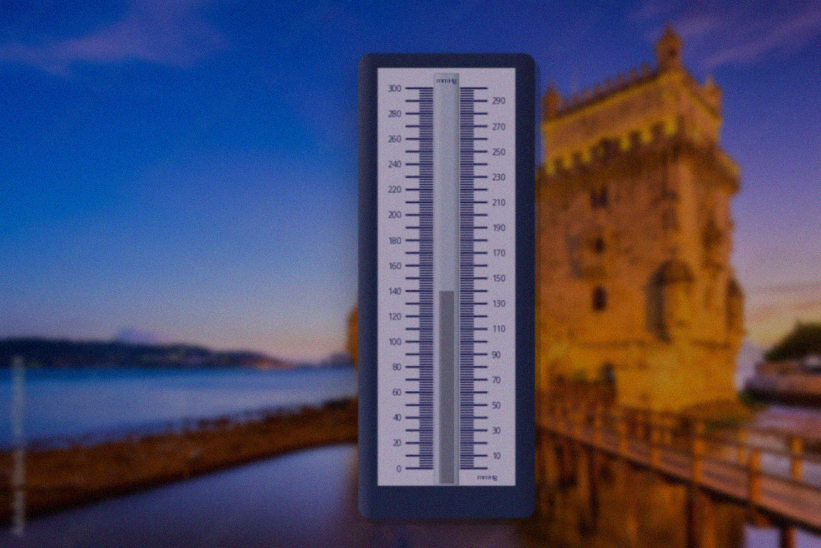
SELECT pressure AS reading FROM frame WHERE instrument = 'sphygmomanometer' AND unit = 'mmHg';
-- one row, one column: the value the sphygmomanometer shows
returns 140 mmHg
